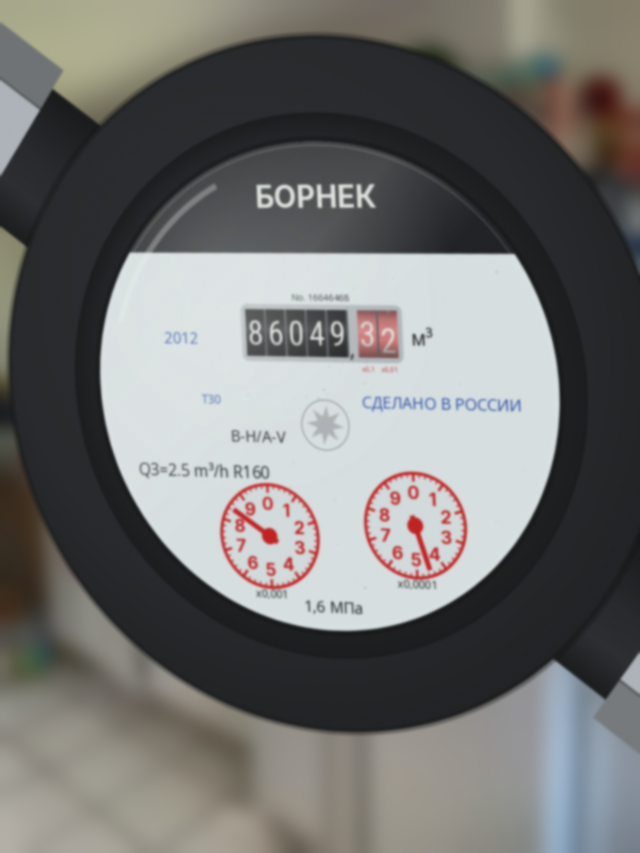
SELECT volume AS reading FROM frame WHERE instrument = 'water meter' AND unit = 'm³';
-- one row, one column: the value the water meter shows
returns 86049.3184 m³
